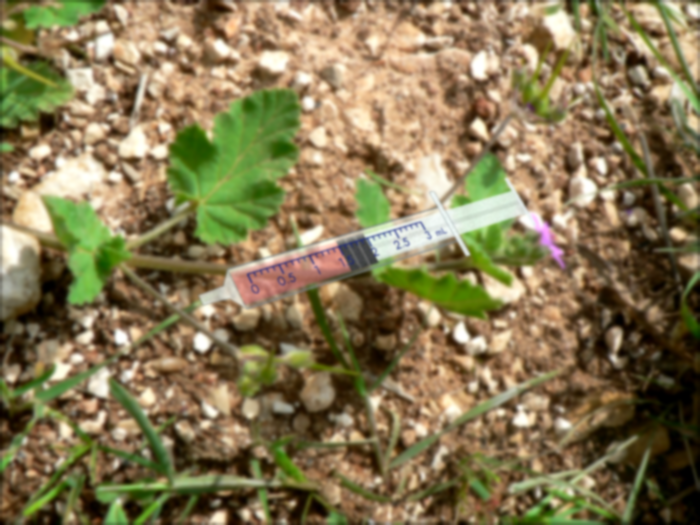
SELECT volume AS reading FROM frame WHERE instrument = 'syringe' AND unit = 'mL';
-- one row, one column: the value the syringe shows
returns 1.5 mL
